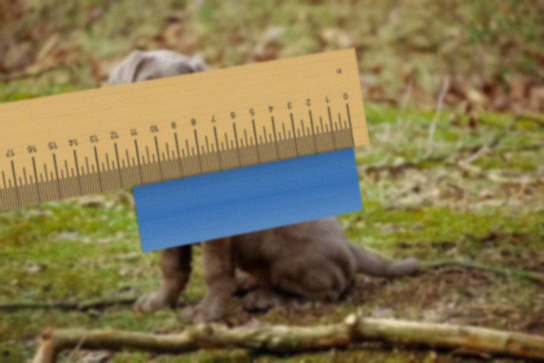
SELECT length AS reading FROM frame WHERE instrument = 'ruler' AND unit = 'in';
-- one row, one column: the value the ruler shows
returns 11.5 in
